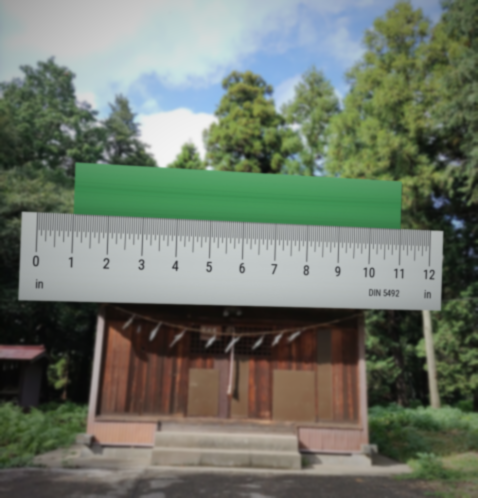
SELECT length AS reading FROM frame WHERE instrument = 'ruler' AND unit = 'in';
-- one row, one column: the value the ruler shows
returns 10 in
